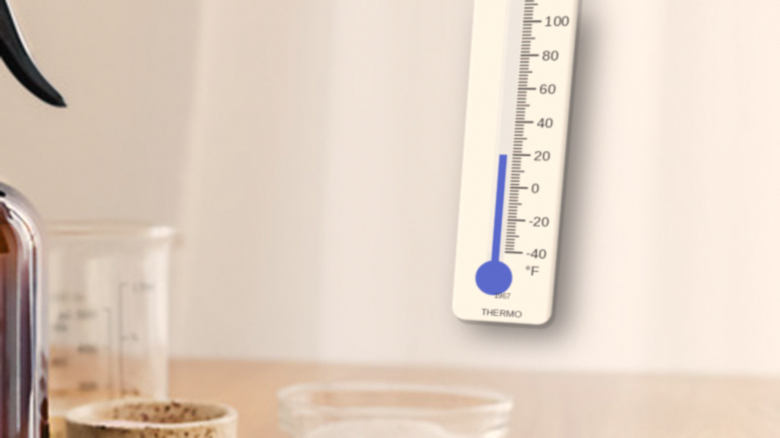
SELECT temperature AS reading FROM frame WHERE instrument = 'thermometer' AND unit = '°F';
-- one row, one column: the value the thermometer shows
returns 20 °F
